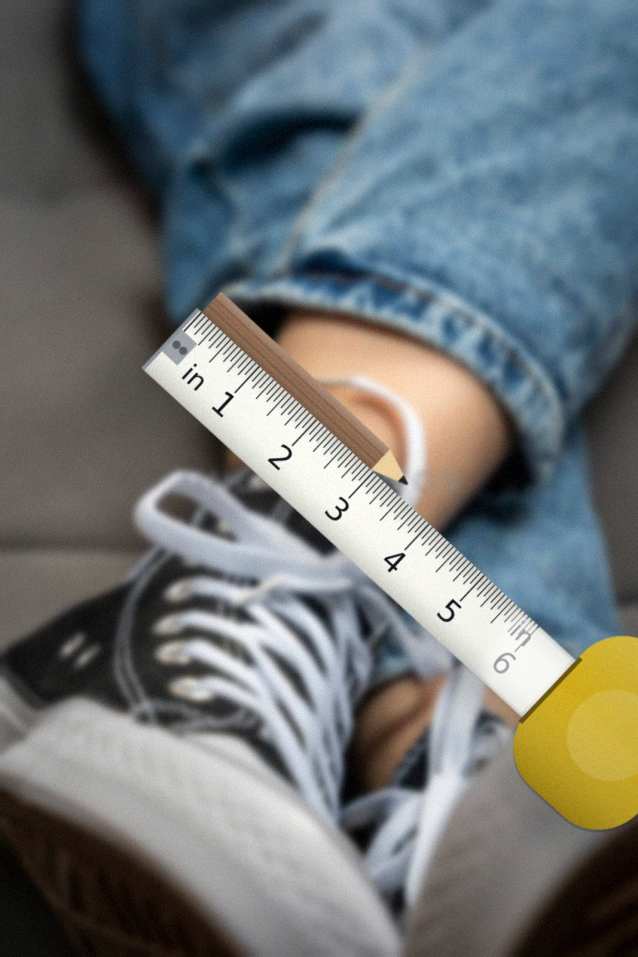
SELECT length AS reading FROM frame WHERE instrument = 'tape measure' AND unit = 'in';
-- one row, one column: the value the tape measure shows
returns 3.4375 in
